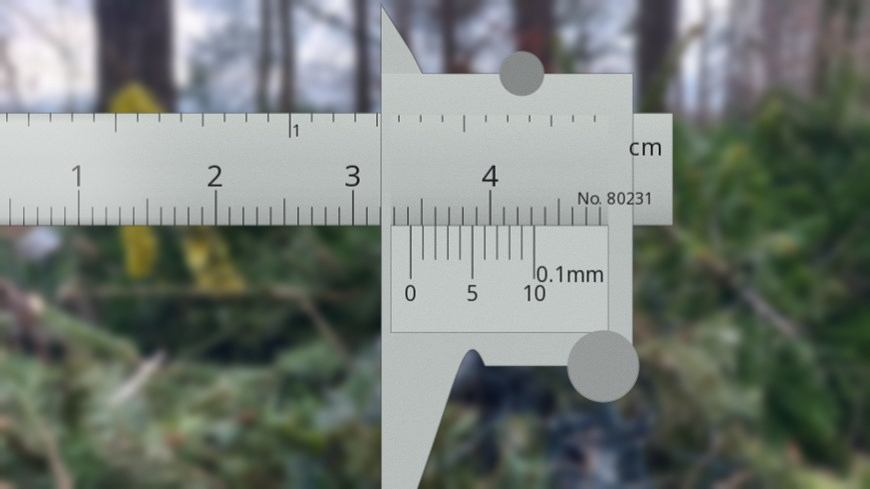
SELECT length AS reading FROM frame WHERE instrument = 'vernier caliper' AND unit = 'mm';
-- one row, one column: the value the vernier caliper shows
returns 34.2 mm
